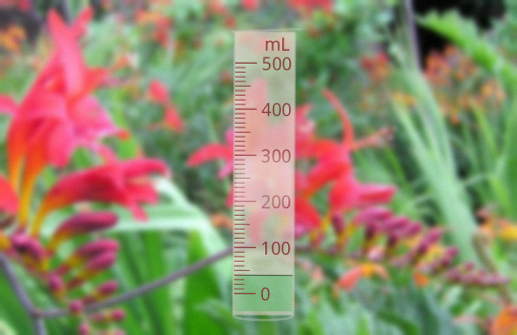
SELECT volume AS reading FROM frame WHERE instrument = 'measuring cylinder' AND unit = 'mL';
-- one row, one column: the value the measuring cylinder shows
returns 40 mL
